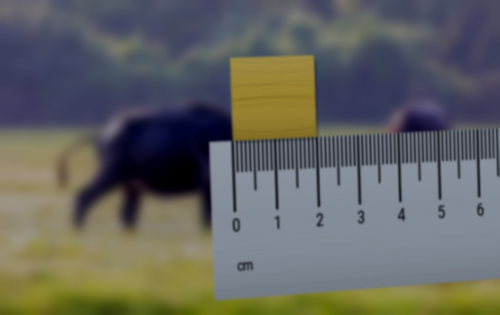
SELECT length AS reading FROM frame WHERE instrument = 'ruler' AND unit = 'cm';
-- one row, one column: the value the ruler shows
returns 2 cm
